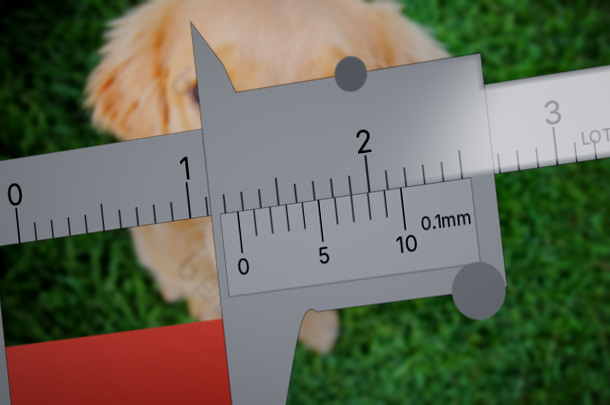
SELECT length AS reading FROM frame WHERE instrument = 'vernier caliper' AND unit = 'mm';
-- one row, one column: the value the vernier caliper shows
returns 12.7 mm
